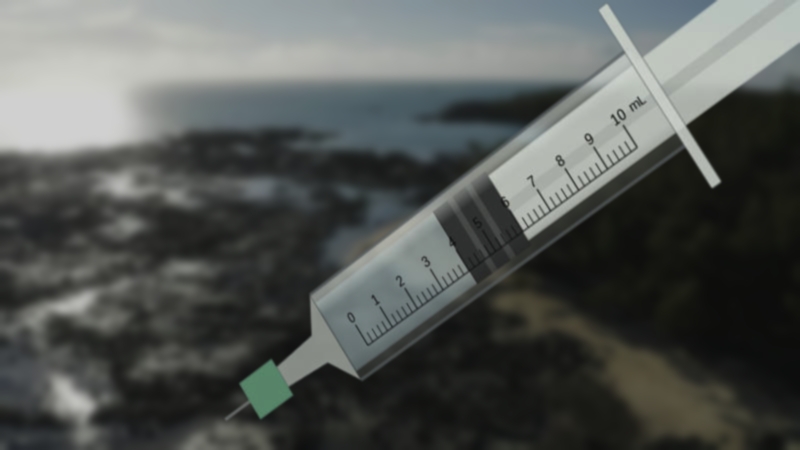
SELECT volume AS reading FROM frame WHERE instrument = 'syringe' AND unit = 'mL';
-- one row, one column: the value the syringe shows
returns 4 mL
